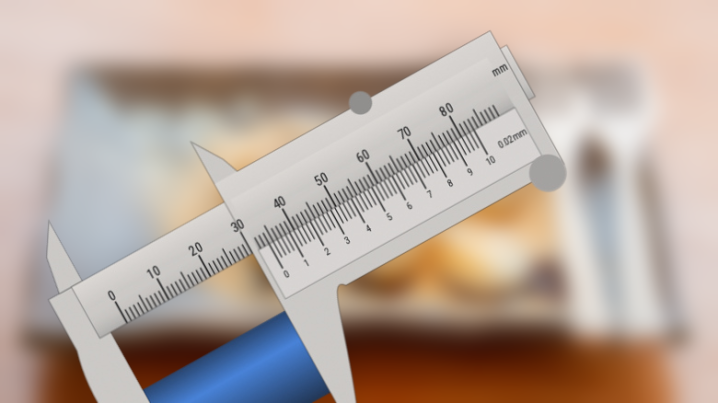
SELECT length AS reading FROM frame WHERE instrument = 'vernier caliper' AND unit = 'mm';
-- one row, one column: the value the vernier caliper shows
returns 34.0 mm
